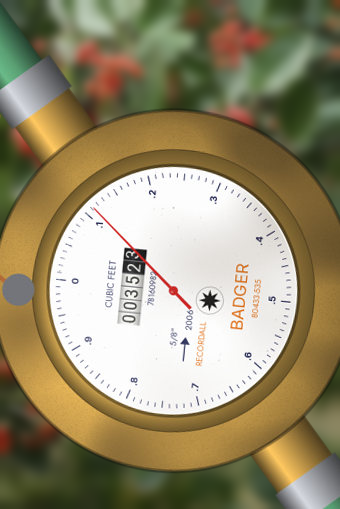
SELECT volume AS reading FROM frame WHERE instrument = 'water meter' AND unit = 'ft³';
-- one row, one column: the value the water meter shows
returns 3523.11 ft³
